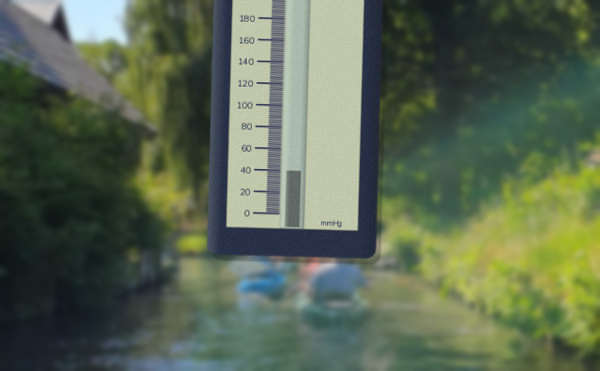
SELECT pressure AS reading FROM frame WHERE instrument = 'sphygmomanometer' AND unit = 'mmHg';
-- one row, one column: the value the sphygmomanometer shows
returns 40 mmHg
